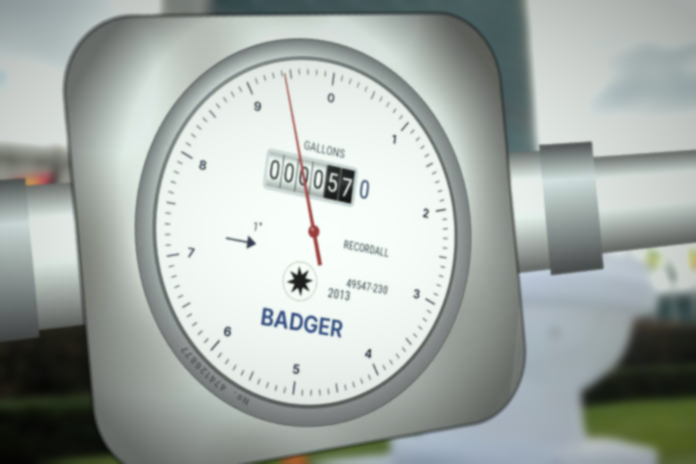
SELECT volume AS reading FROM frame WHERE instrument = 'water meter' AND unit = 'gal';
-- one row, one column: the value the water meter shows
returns 569.4 gal
